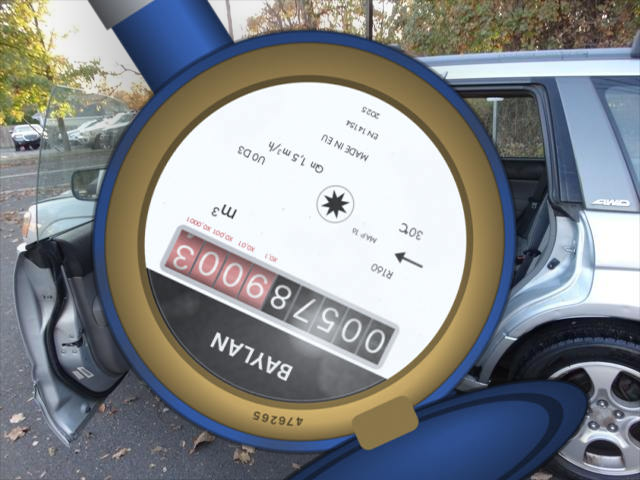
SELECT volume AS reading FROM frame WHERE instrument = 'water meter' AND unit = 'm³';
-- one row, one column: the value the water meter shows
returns 578.9003 m³
